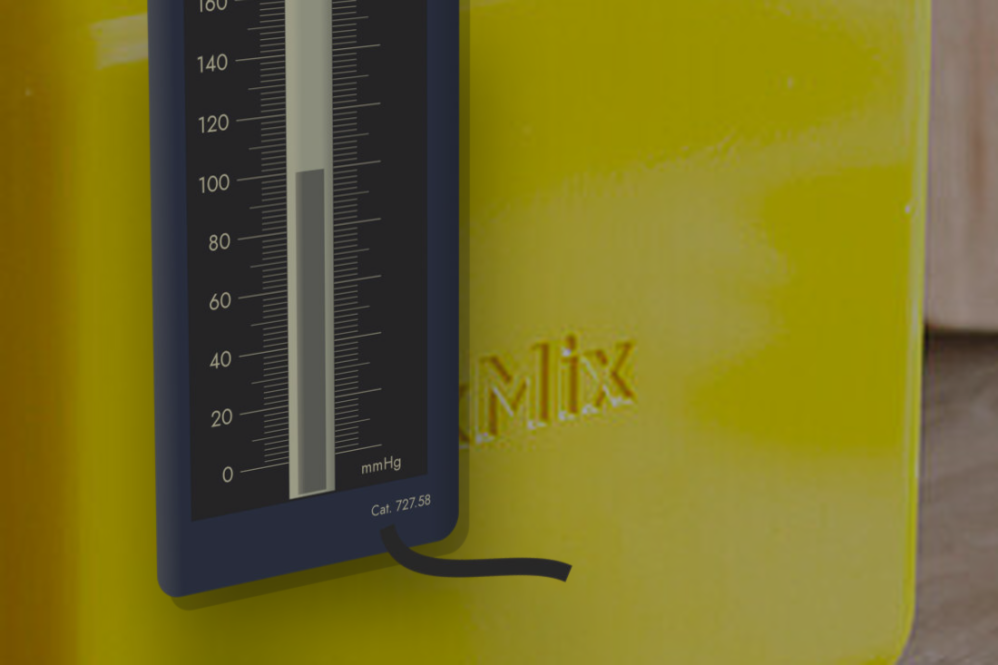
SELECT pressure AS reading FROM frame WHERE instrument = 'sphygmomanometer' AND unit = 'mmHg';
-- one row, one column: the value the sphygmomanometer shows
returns 100 mmHg
